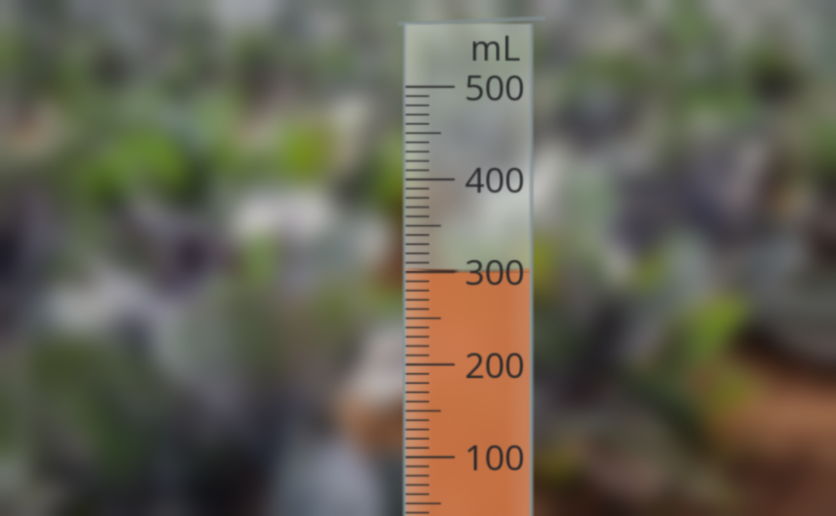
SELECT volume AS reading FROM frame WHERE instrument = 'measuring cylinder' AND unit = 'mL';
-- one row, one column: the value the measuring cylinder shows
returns 300 mL
